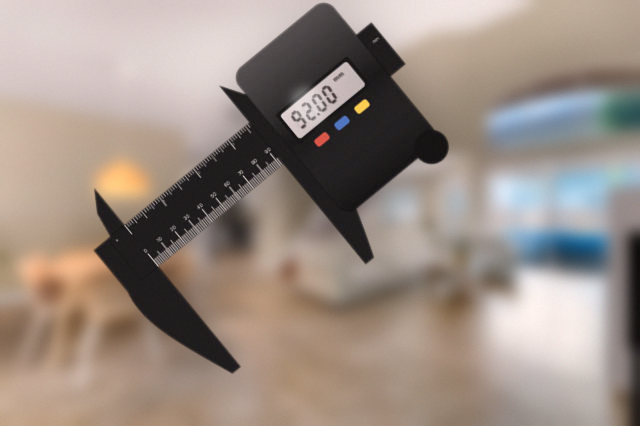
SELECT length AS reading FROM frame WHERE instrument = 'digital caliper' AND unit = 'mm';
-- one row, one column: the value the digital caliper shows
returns 92.00 mm
